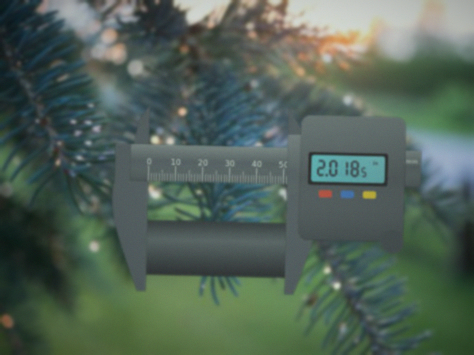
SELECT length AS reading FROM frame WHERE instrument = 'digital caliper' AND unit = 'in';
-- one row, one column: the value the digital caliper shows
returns 2.0185 in
